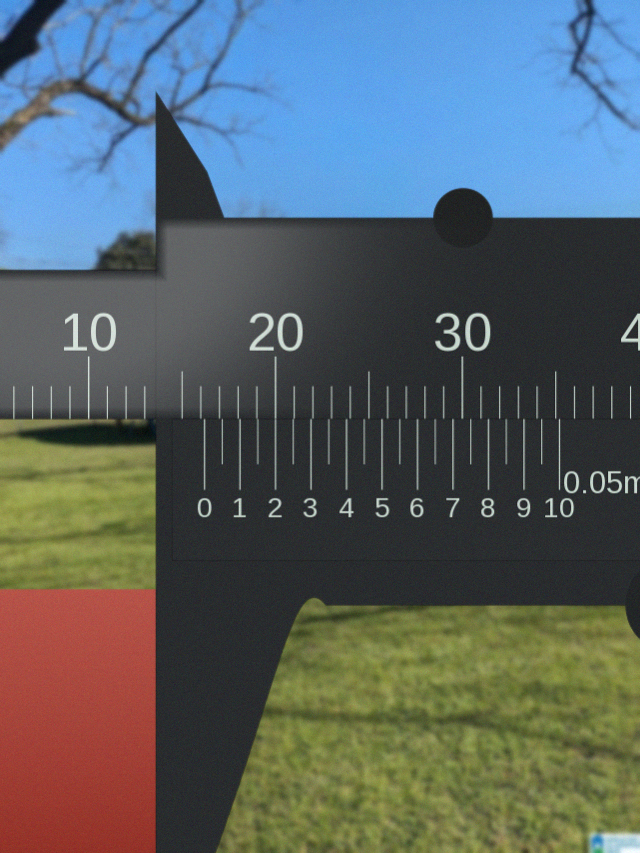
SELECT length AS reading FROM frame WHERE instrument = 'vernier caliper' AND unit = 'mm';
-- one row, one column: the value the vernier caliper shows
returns 16.2 mm
